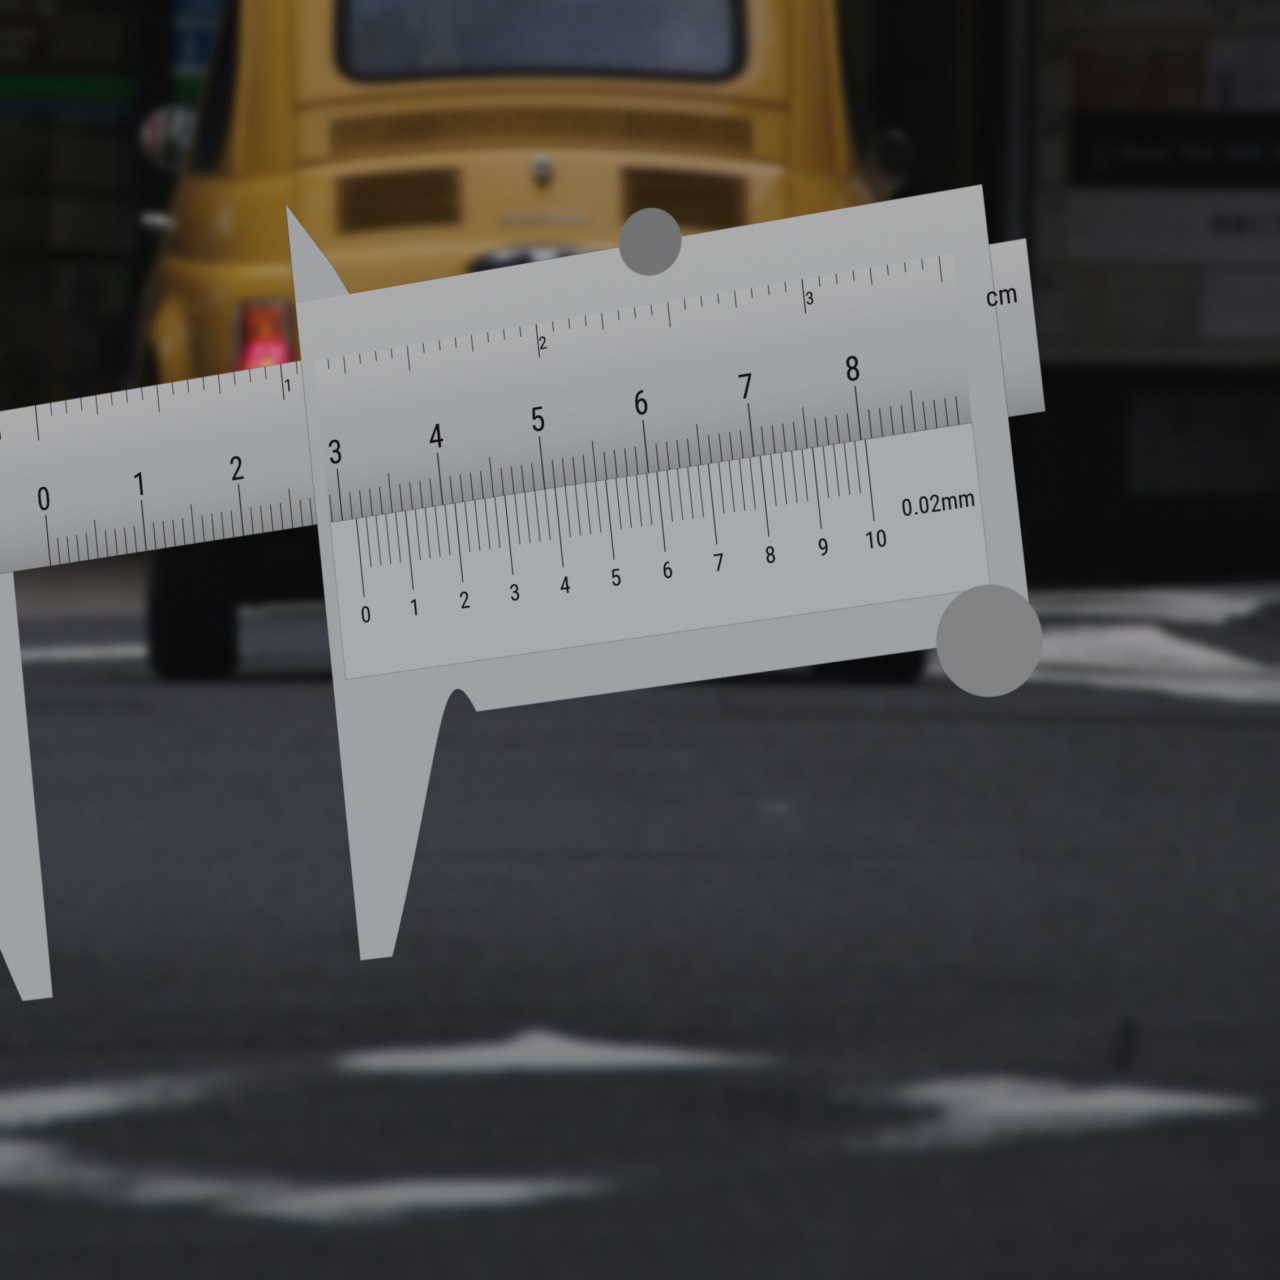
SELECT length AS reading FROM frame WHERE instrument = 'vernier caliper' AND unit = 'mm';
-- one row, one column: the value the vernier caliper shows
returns 31.4 mm
